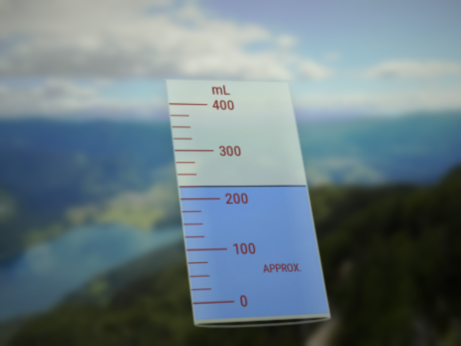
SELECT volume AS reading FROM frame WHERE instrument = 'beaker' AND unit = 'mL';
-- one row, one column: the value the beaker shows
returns 225 mL
